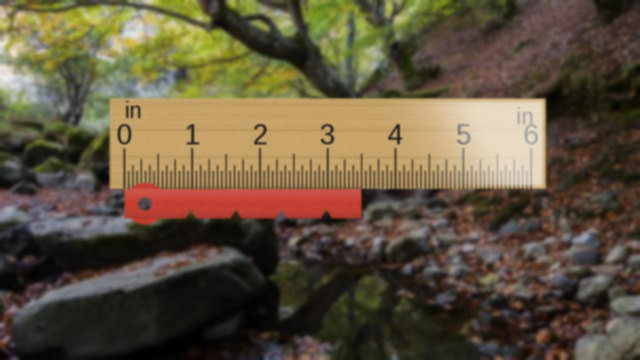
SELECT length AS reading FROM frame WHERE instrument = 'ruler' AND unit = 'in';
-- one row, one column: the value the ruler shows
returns 3.5 in
